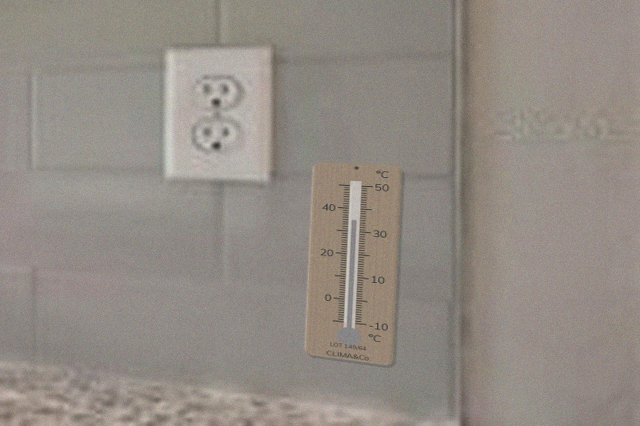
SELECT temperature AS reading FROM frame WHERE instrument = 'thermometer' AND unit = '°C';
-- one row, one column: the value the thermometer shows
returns 35 °C
